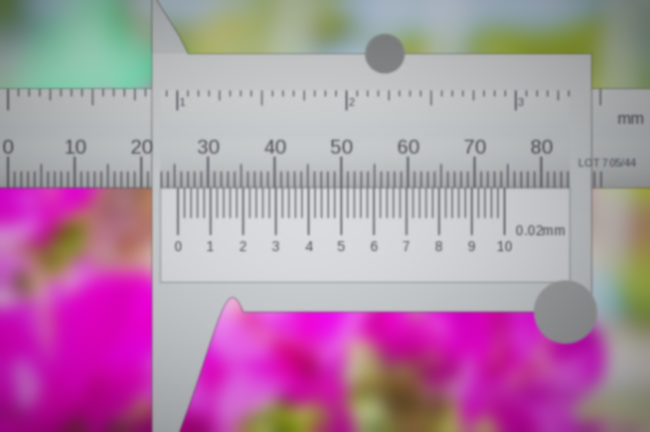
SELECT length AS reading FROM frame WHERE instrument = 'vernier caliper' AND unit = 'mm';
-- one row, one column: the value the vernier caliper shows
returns 25.5 mm
